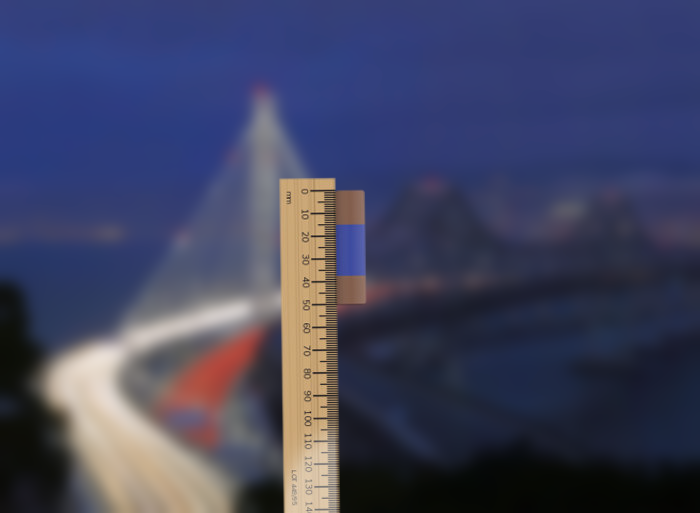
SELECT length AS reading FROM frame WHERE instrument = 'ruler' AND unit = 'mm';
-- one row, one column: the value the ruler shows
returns 50 mm
